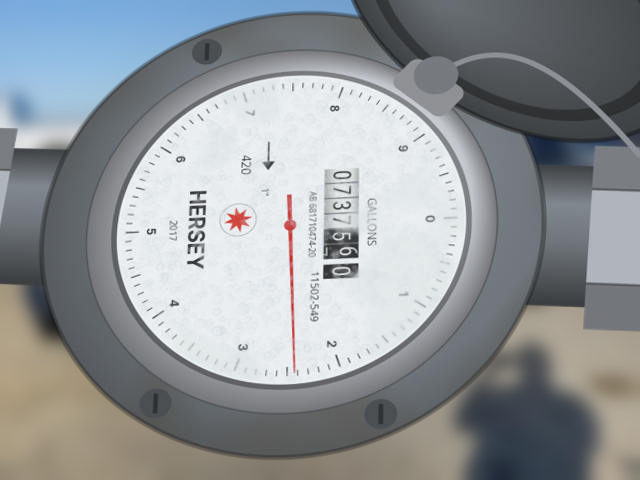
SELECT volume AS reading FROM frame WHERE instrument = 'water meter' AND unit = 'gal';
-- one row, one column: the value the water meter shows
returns 737562.4 gal
